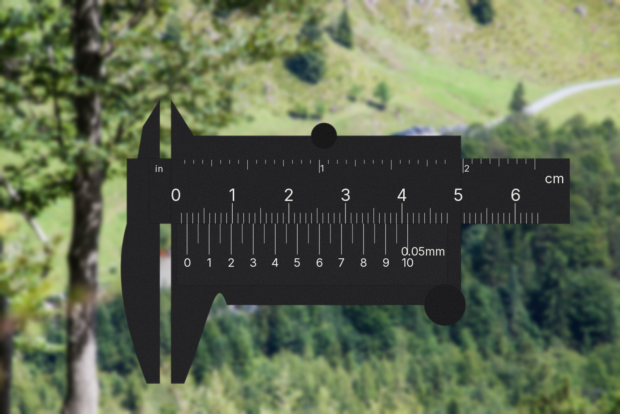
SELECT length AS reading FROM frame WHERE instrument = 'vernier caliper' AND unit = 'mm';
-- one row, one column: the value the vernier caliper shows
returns 2.0 mm
